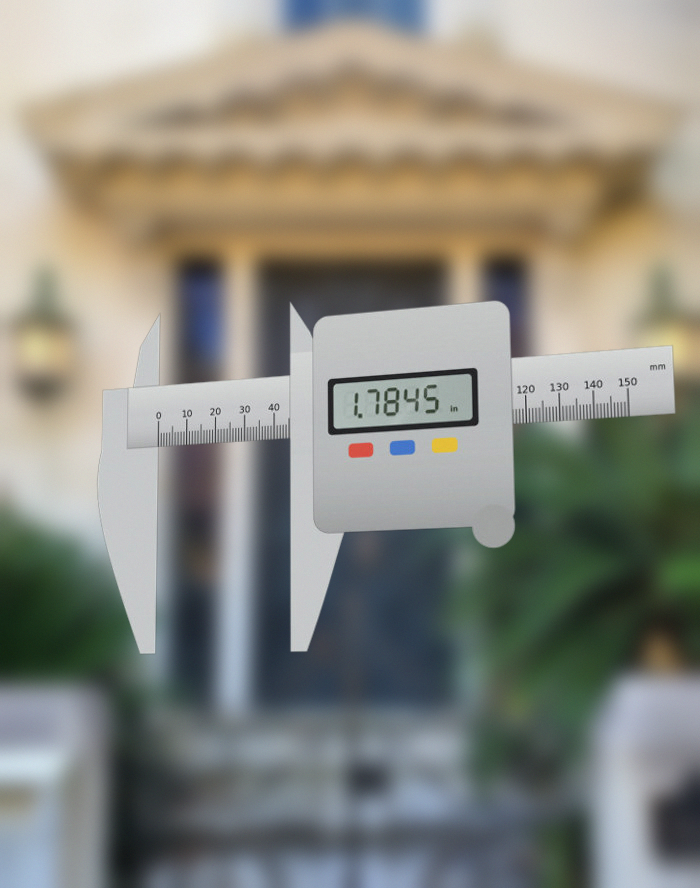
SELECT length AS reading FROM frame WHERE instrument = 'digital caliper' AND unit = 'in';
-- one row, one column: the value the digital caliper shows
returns 1.7845 in
